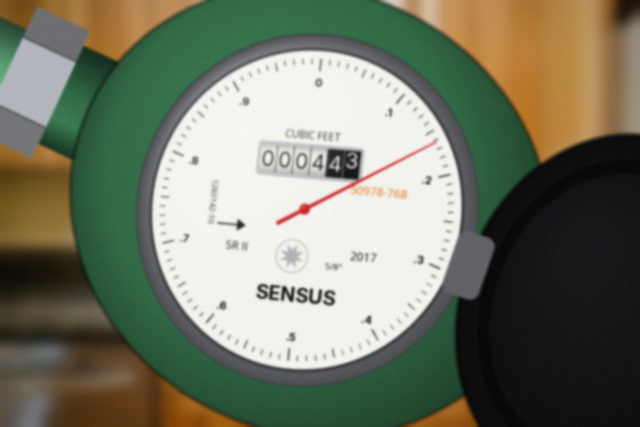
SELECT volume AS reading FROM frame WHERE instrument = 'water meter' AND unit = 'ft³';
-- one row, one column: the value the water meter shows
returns 443.16 ft³
